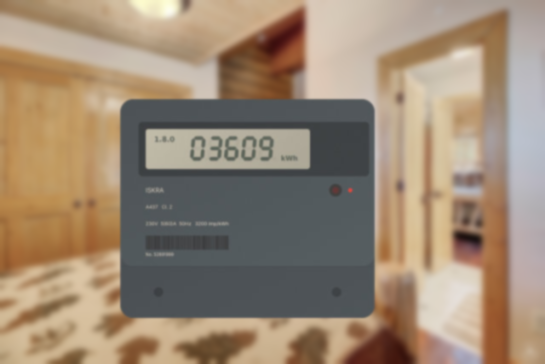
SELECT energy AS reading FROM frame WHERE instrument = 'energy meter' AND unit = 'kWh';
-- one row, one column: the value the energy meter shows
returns 3609 kWh
